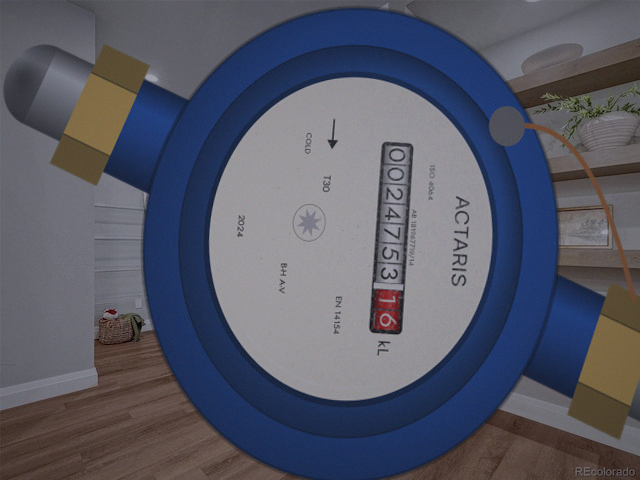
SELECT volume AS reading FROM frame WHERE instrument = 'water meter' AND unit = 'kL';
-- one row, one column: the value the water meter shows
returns 24753.16 kL
